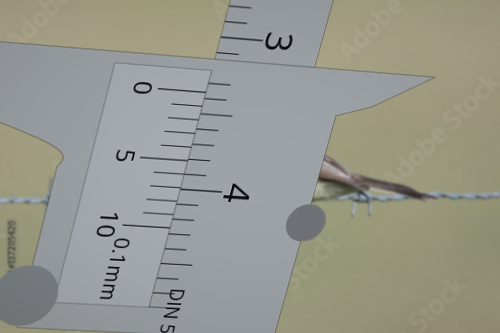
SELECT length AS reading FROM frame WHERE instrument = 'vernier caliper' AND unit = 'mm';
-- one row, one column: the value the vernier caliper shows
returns 33.6 mm
